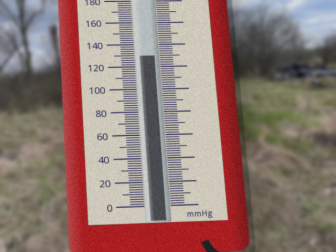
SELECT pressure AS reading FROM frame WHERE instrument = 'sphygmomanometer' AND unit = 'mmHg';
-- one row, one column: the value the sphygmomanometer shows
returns 130 mmHg
